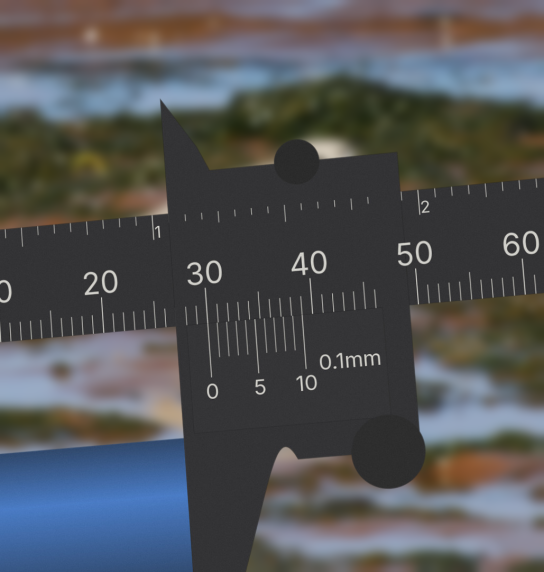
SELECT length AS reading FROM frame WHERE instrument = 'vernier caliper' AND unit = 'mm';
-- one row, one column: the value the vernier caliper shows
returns 30.0 mm
